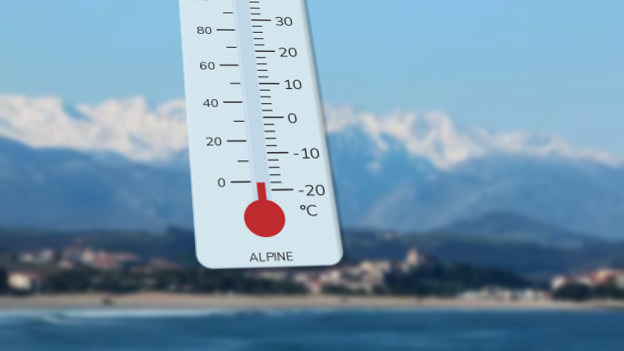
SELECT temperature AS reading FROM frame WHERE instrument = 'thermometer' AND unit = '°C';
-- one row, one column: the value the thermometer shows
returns -18 °C
